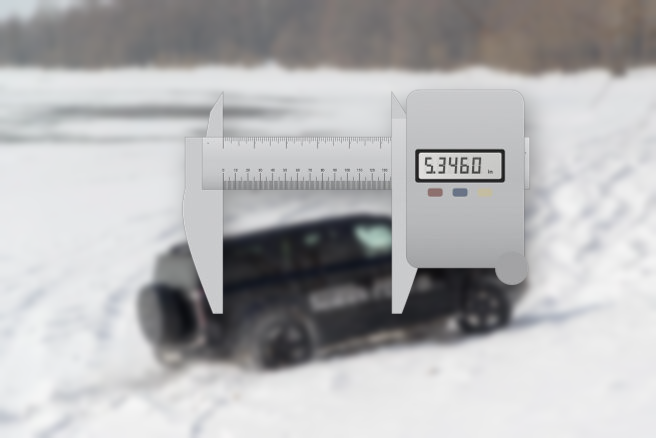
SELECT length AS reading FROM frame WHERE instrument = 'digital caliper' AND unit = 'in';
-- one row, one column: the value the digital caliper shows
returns 5.3460 in
